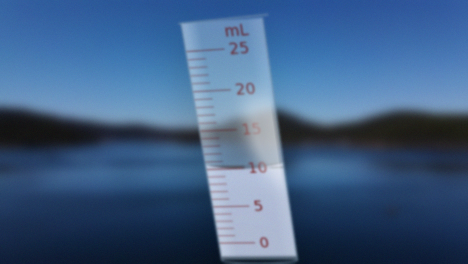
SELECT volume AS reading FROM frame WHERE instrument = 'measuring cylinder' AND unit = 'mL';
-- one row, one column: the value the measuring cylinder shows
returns 10 mL
